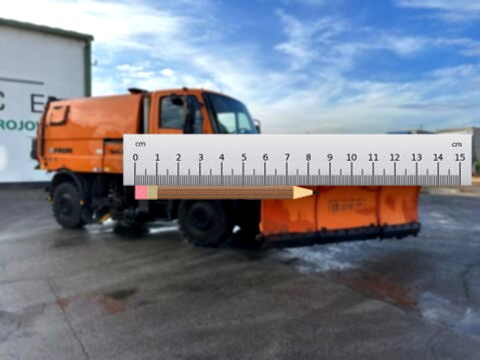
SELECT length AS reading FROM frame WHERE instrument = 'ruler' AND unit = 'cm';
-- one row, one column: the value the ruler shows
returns 8.5 cm
